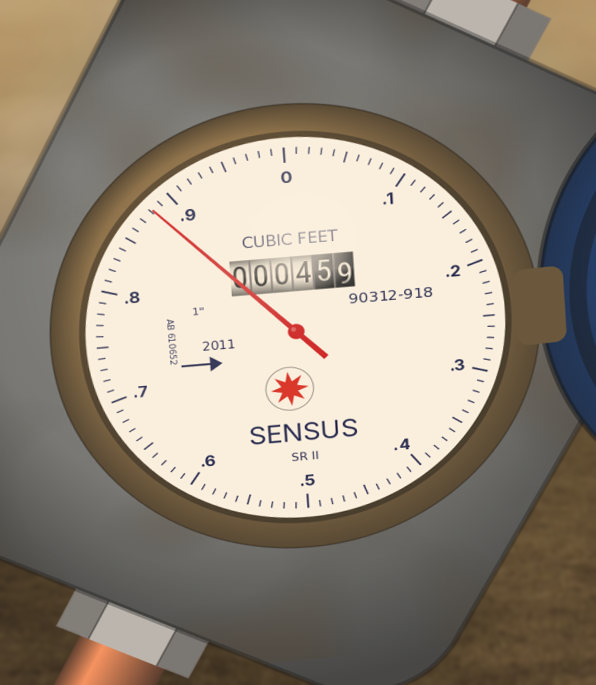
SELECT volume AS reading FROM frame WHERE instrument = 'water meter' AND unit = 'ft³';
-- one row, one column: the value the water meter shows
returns 458.88 ft³
